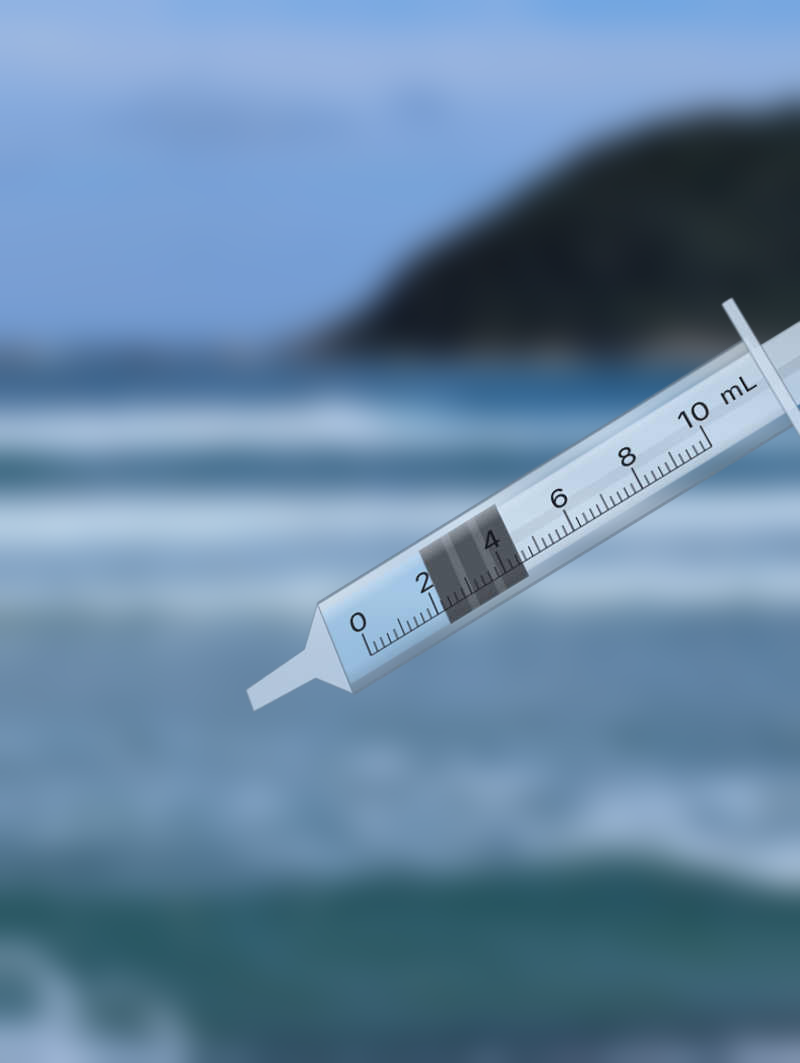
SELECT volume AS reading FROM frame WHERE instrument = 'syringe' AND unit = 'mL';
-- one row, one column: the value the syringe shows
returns 2.2 mL
